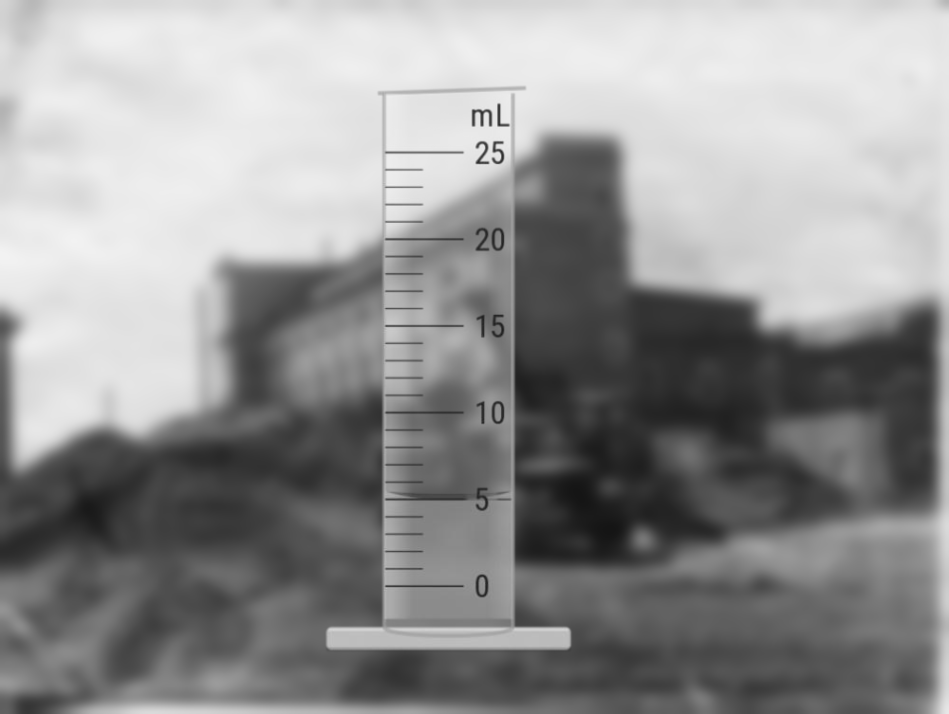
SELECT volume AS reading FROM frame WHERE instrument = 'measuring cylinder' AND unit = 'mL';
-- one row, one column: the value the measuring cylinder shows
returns 5 mL
